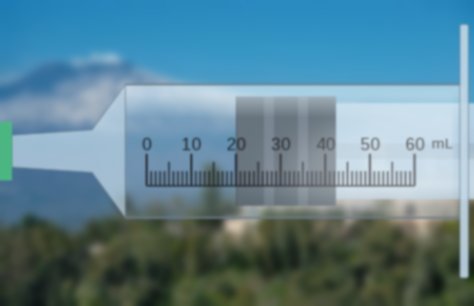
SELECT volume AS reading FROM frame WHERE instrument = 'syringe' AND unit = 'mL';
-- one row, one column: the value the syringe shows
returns 20 mL
